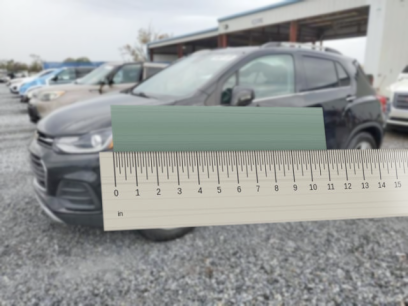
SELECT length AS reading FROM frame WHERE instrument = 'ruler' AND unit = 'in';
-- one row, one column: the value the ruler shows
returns 11 in
